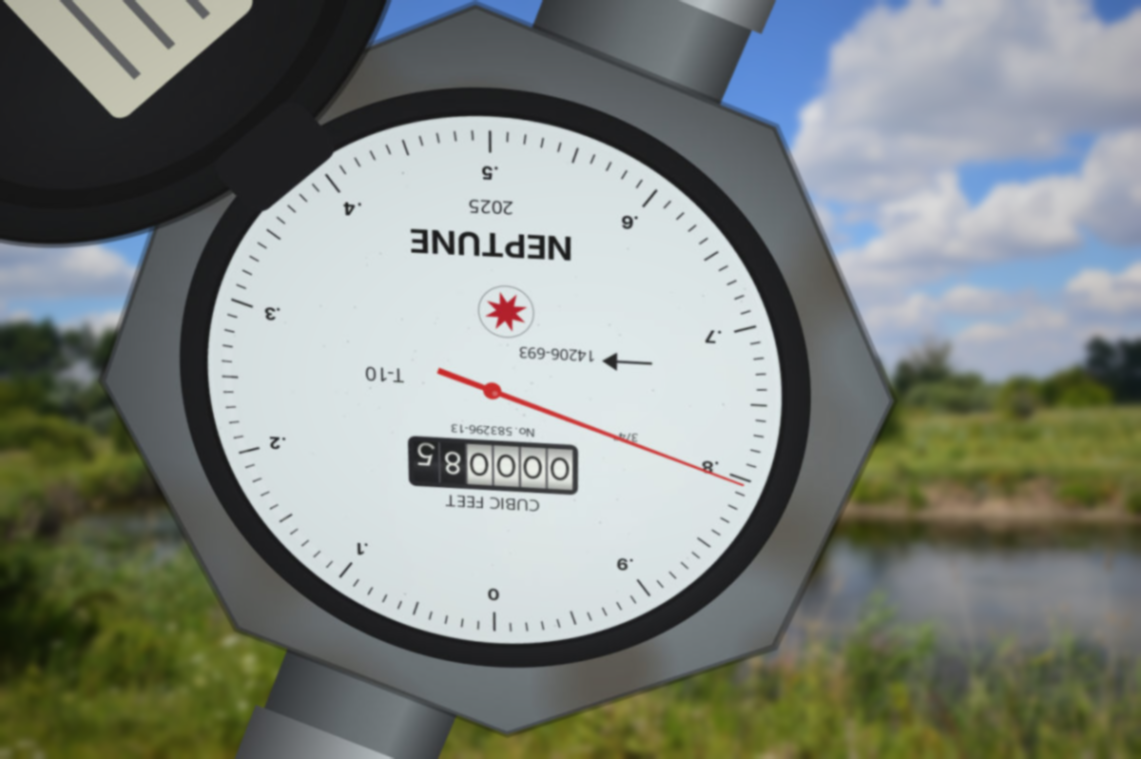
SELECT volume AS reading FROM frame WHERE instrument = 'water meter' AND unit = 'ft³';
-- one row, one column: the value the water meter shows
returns 84.80 ft³
